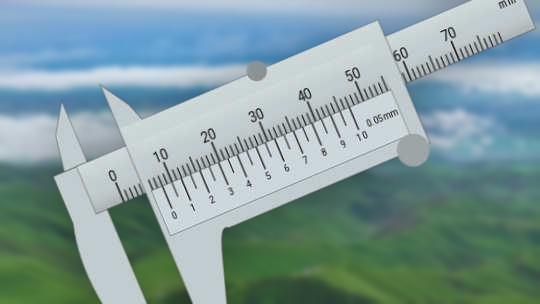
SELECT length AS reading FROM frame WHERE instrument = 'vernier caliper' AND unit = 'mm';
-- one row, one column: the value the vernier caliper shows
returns 8.0 mm
